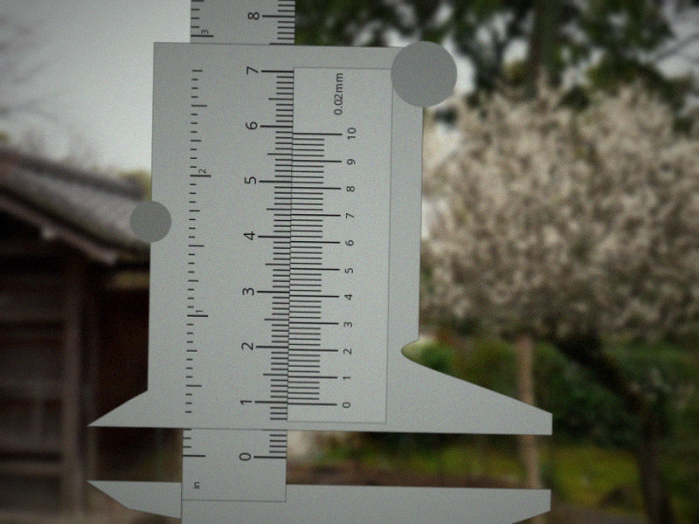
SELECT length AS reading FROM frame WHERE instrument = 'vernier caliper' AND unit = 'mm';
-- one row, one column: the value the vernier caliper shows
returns 9.8 mm
